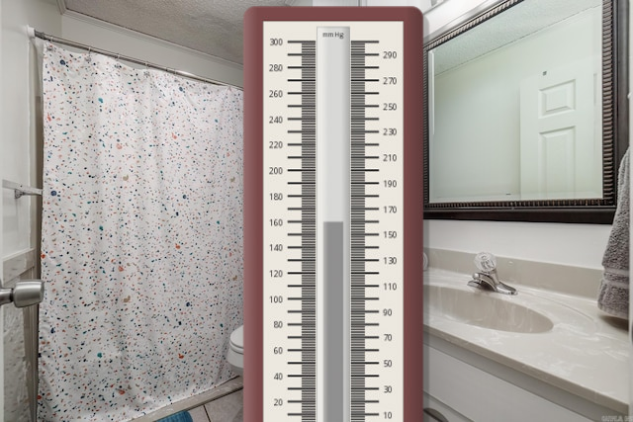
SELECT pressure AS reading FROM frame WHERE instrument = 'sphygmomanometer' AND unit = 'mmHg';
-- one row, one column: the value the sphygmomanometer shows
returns 160 mmHg
